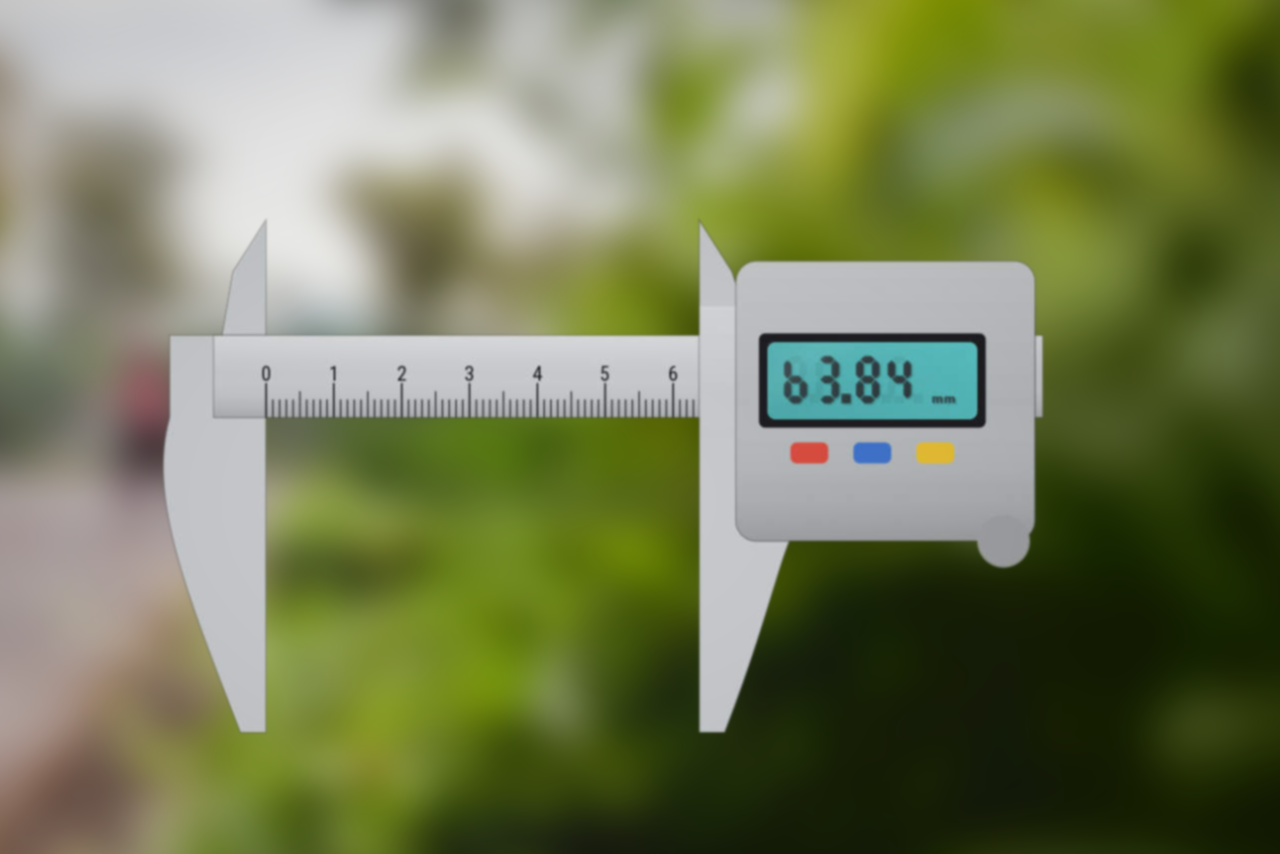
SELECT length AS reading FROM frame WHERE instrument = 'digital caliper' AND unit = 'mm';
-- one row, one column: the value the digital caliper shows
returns 63.84 mm
